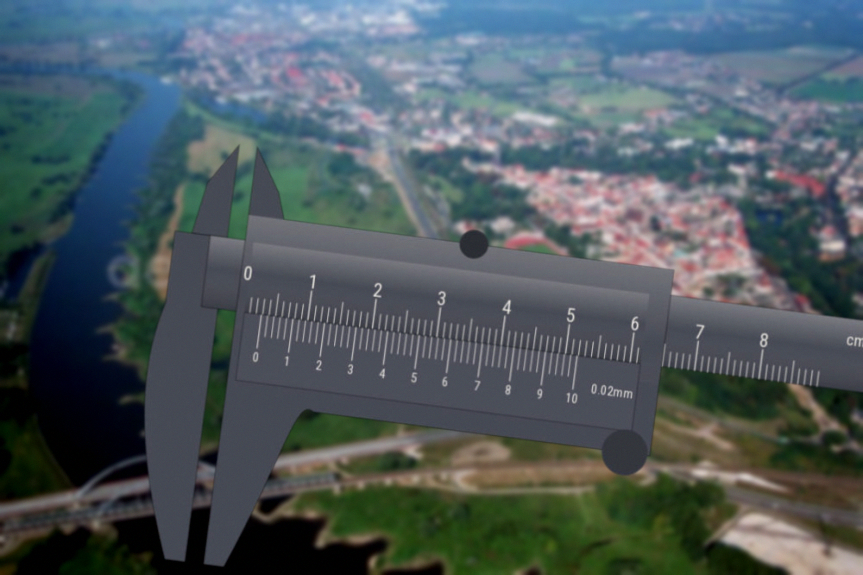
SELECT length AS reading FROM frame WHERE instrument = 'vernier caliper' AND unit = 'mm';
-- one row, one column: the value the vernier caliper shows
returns 2.8 mm
